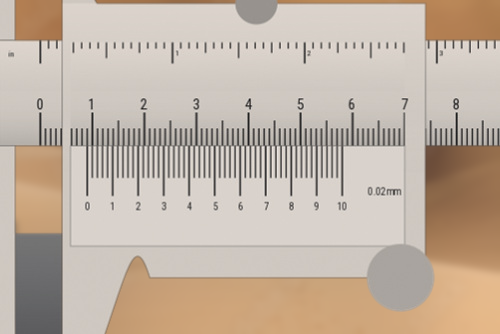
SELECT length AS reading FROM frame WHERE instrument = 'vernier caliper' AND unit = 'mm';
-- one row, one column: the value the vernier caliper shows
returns 9.0 mm
